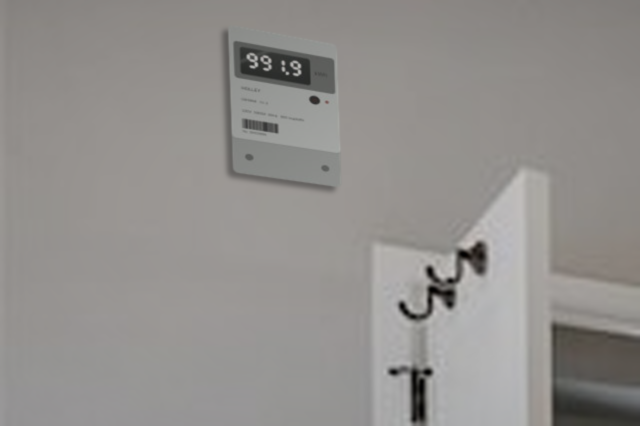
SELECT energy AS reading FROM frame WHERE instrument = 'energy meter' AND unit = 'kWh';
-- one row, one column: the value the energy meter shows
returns 991.9 kWh
